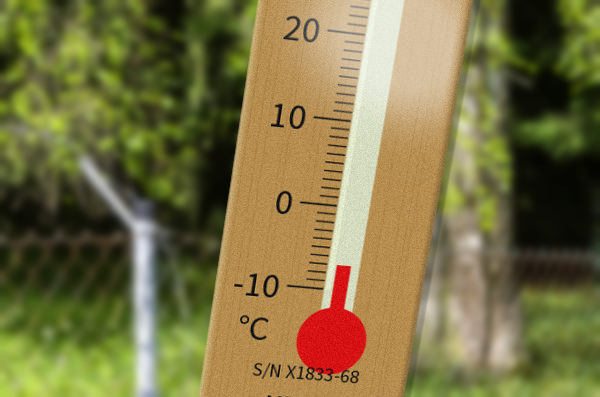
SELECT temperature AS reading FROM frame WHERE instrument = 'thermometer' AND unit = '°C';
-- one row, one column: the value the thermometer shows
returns -7 °C
